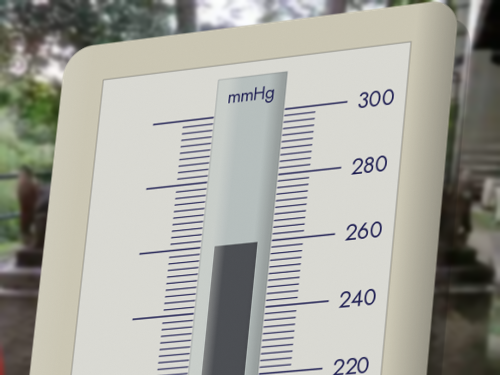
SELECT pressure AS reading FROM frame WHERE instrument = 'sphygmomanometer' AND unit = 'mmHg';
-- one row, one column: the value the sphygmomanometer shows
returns 260 mmHg
